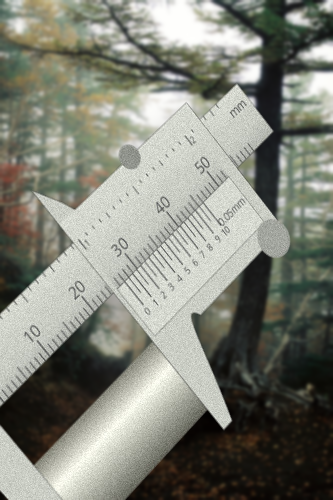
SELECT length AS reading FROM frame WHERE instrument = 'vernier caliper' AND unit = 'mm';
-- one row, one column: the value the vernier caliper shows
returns 27.0 mm
